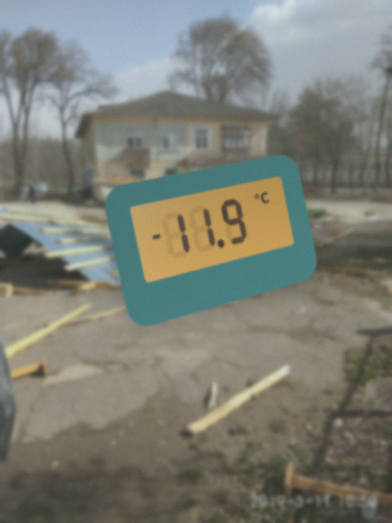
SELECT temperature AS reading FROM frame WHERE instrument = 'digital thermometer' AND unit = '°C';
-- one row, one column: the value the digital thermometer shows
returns -11.9 °C
